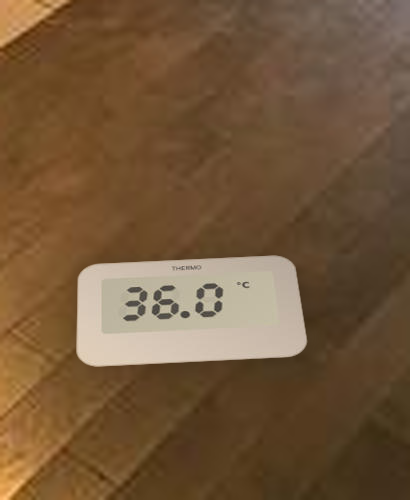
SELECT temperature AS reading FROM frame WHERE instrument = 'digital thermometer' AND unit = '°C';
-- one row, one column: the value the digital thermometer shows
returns 36.0 °C
